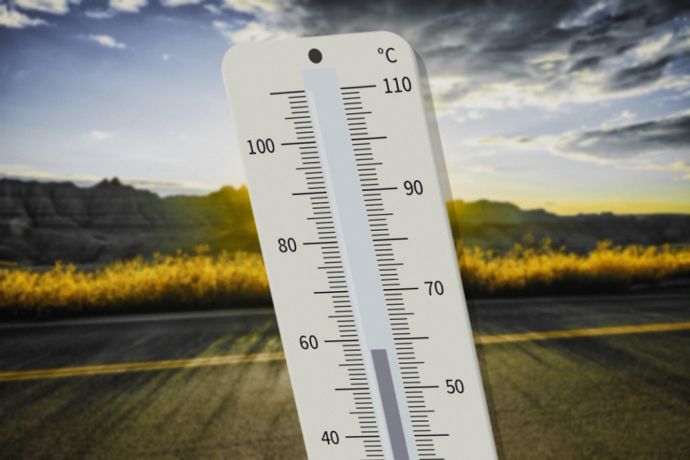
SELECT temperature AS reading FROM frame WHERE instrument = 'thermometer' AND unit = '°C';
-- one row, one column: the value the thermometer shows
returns 58 °C
